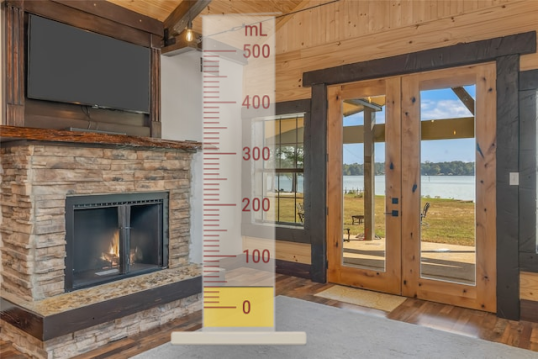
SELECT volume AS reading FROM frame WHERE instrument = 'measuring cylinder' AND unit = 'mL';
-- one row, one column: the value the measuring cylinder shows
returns 40 mL
